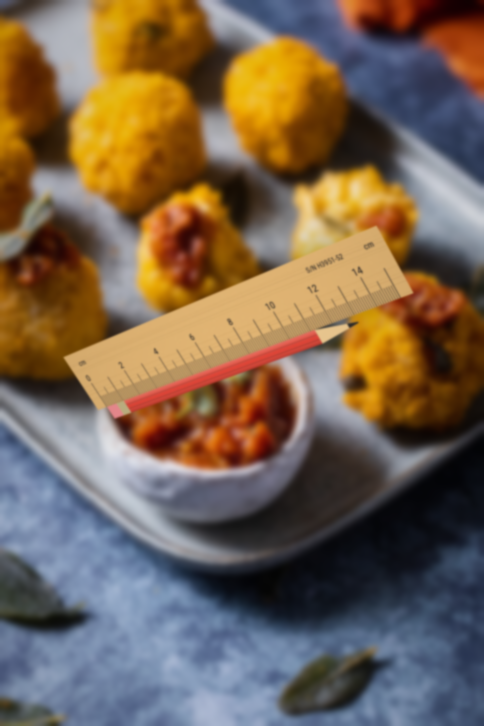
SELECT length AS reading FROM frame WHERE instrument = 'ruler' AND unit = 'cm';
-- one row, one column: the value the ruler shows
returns 13 cm
